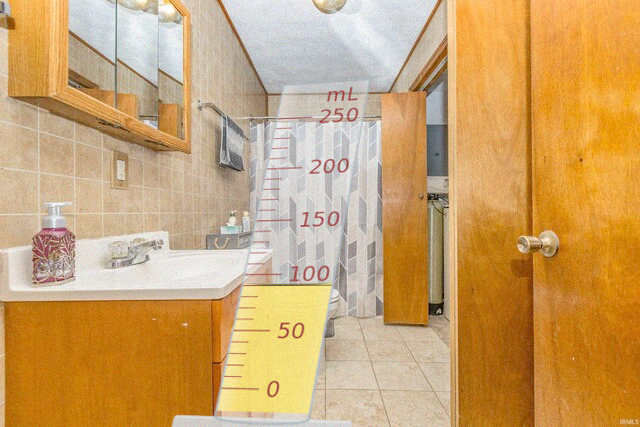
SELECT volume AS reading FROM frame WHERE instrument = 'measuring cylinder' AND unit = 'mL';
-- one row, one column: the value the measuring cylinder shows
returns 90 mL
